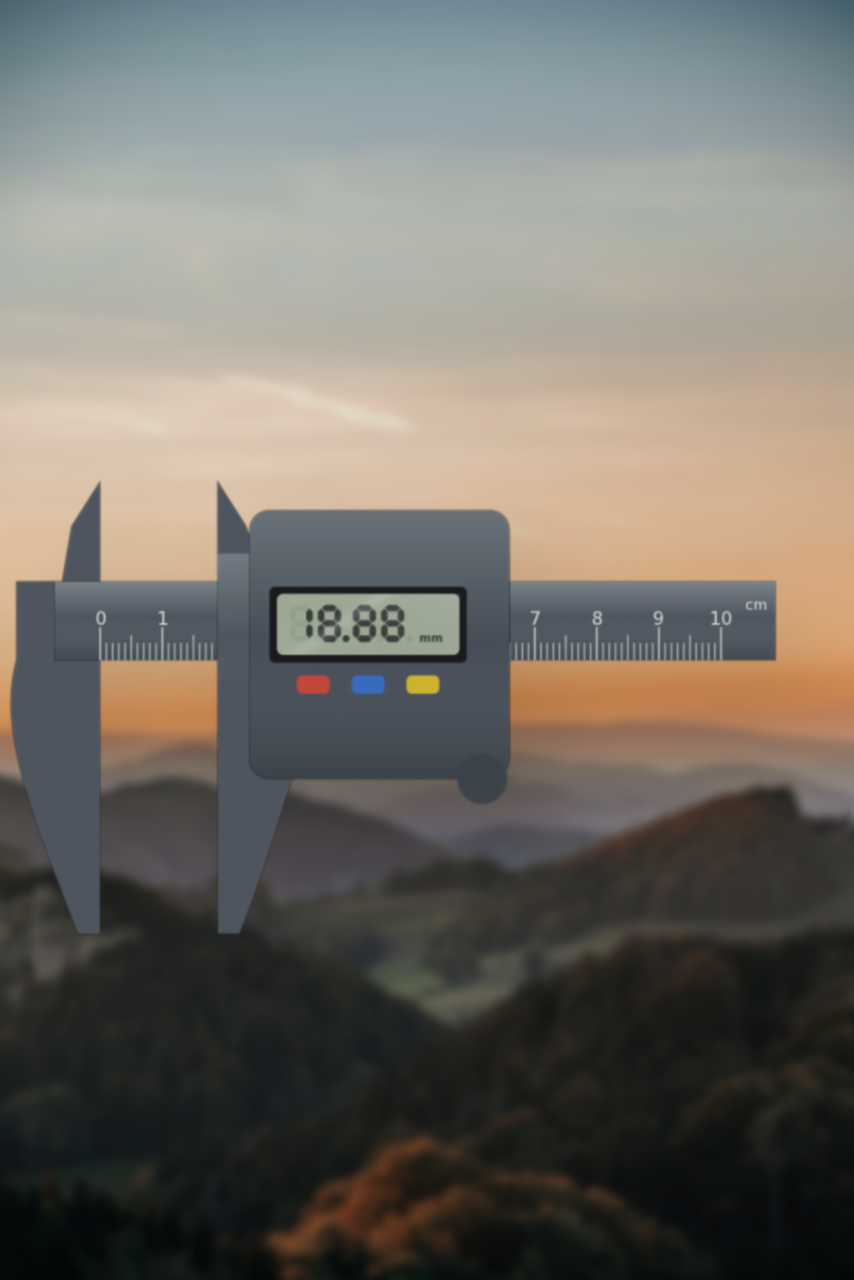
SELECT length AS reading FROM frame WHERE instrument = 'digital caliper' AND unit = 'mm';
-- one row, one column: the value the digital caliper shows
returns 18.88 mm
